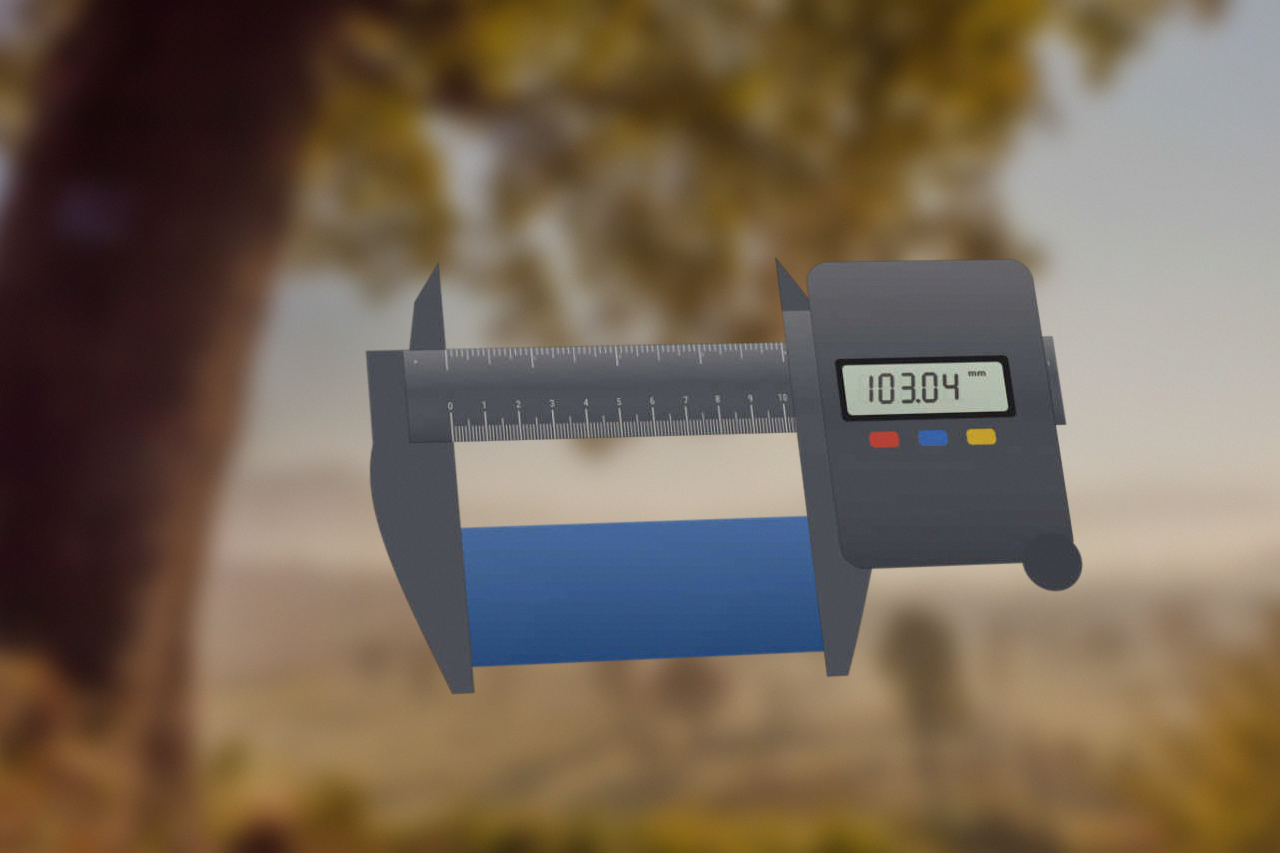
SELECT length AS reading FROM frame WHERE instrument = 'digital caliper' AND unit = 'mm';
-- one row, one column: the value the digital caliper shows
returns 103.04 mm
